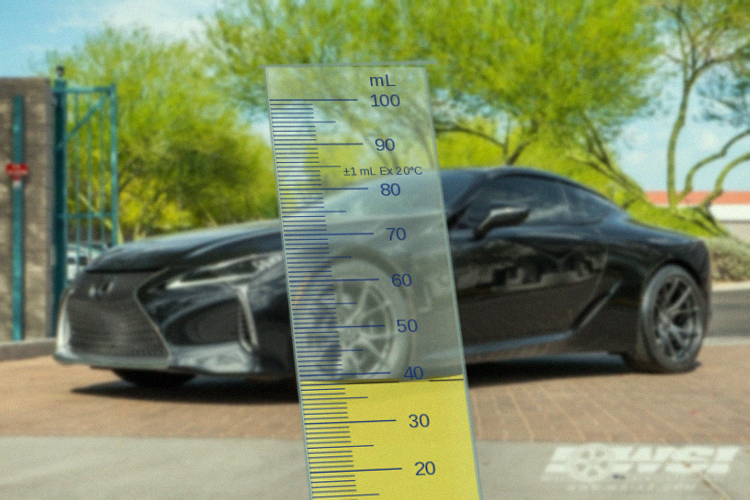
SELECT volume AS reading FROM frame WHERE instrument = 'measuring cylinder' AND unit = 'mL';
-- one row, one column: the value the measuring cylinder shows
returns 38 mL
